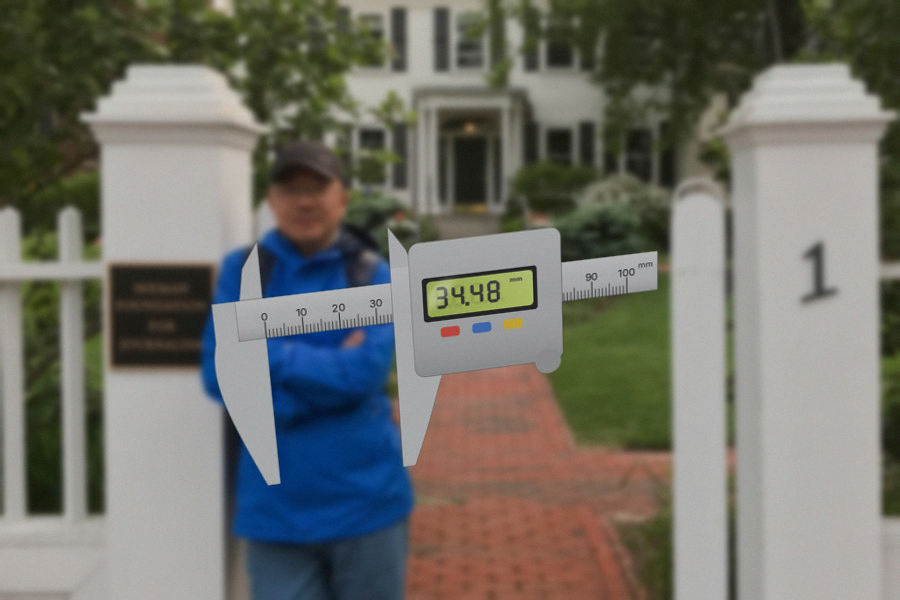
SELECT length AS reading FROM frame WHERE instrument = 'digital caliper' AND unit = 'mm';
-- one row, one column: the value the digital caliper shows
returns 34.48 mm
